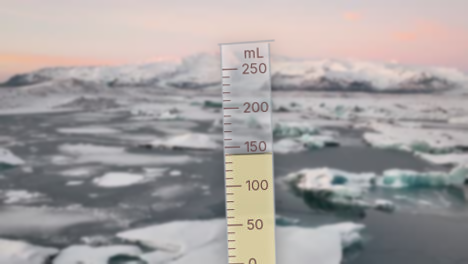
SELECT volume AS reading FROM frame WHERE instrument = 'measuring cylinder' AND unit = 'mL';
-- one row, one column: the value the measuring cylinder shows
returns 140 mL
